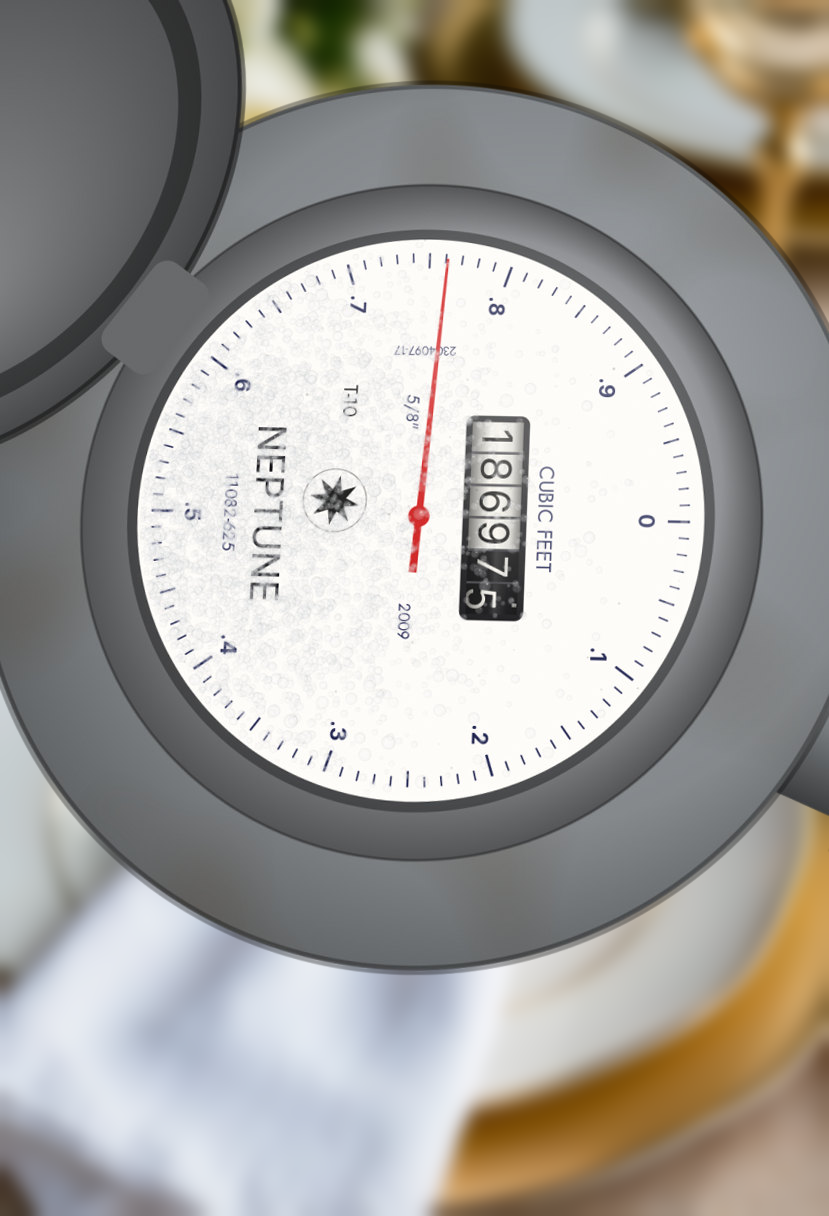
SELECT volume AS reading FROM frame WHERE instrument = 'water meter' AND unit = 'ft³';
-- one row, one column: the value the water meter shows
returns 186974.76 ft³
